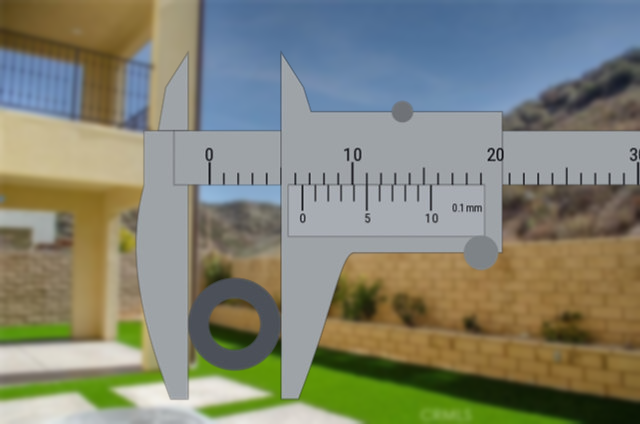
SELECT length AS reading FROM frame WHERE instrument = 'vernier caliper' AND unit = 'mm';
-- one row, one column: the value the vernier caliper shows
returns 6.5 mm
